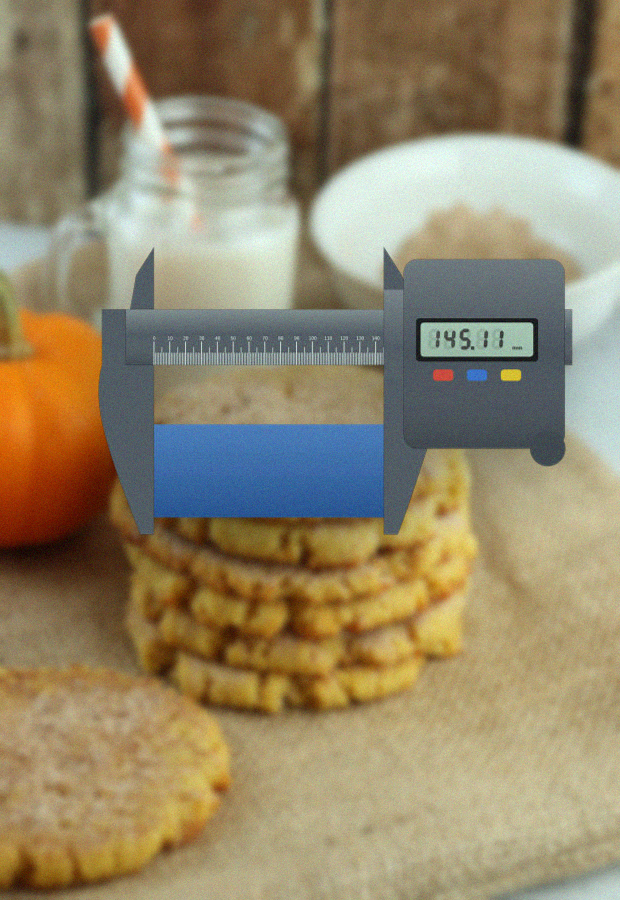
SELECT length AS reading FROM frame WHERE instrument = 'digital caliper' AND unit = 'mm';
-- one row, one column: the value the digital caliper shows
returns 145.11 mm
